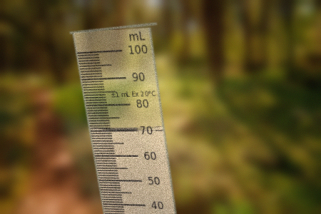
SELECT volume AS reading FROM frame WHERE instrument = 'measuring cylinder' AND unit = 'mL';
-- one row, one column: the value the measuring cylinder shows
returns 70 mL
